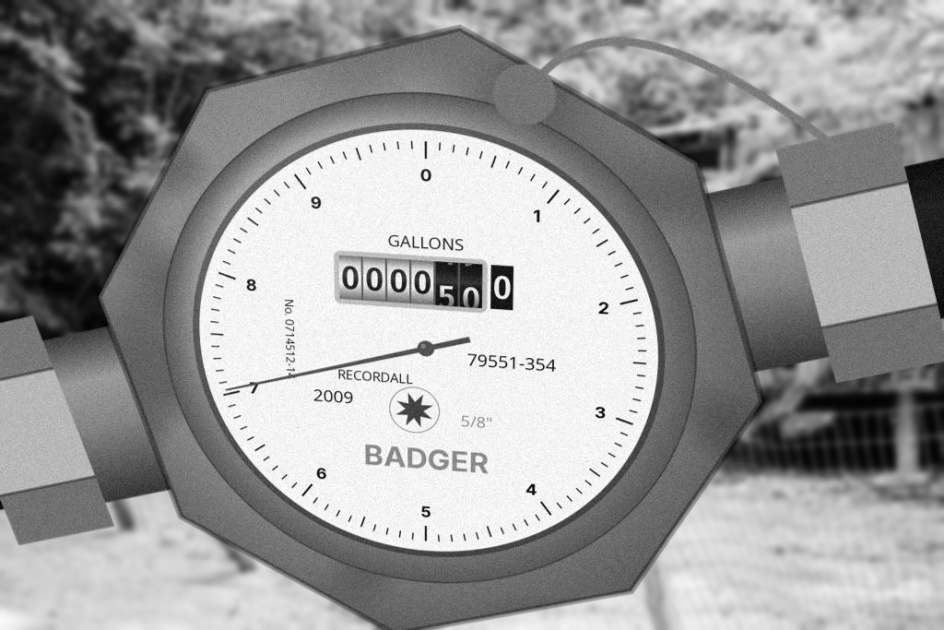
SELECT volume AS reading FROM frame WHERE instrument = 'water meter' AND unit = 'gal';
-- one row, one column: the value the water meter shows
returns 497.0 gal
